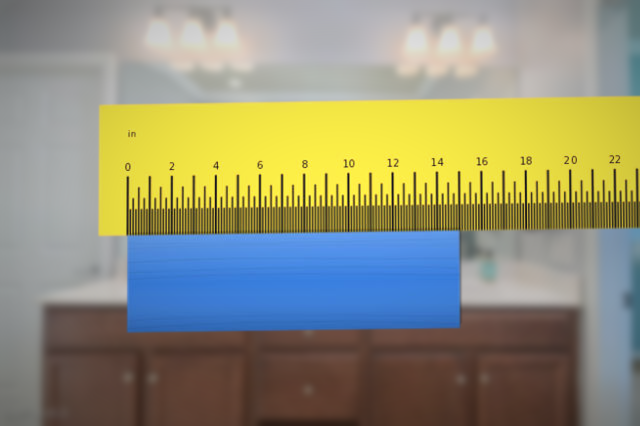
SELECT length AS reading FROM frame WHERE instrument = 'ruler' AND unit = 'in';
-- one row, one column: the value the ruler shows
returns 15 in
